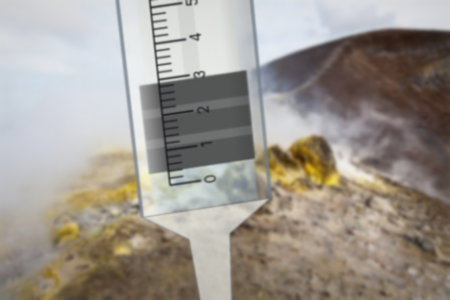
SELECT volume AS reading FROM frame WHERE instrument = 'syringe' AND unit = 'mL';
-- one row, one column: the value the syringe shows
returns 0.4 mL
